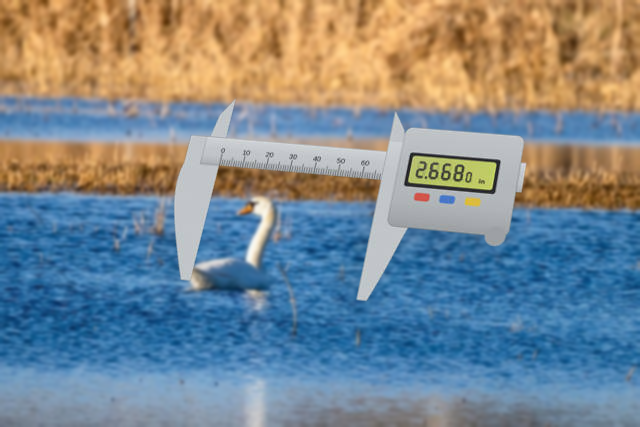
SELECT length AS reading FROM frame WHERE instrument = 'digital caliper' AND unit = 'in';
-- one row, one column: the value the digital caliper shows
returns 2.6680 in
